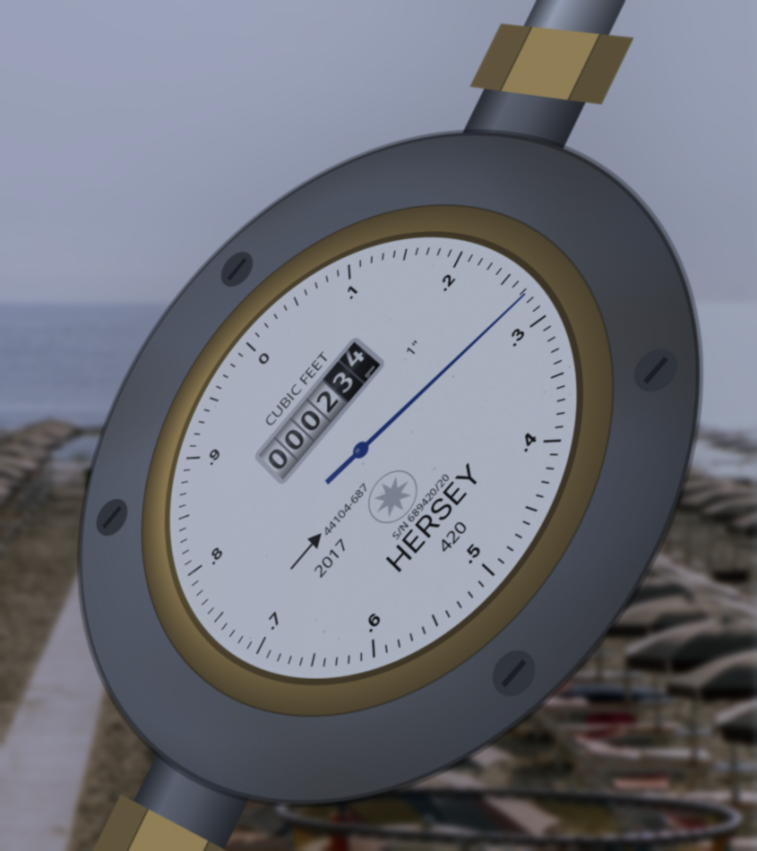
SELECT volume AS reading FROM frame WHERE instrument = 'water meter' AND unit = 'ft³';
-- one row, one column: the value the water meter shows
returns 234.27 ft³
